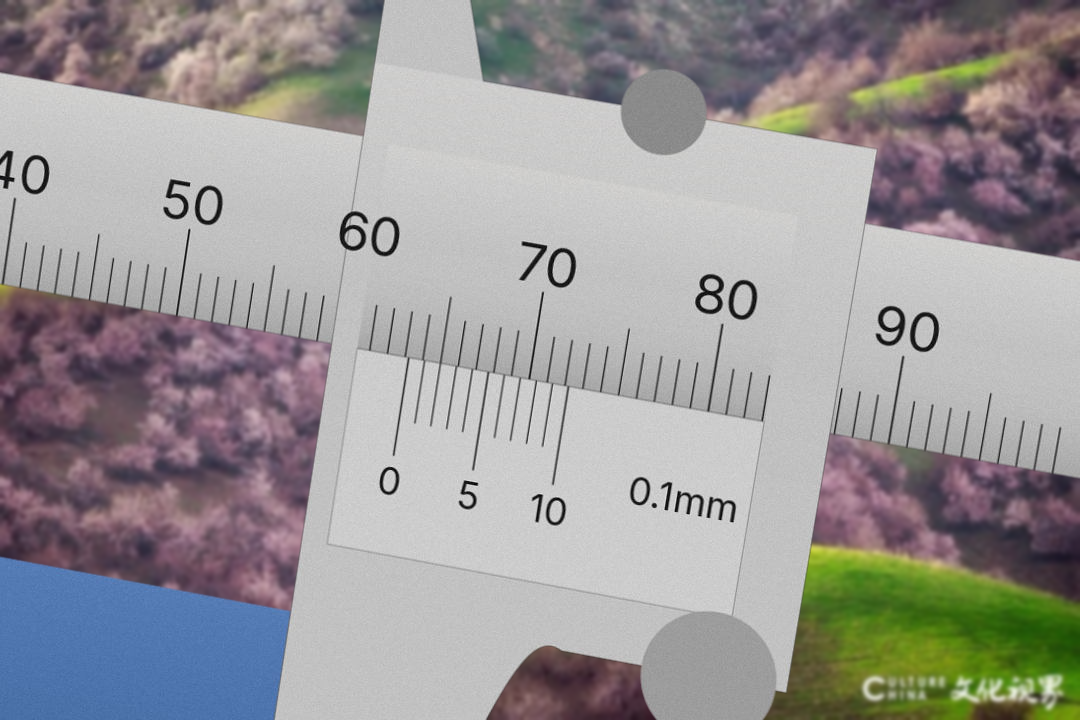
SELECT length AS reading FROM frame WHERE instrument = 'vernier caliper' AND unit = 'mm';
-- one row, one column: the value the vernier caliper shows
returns 63.2 mm
